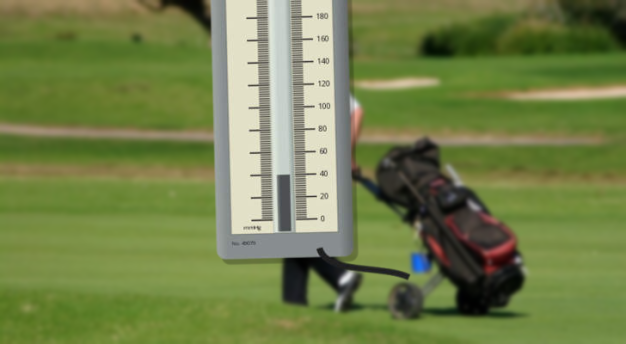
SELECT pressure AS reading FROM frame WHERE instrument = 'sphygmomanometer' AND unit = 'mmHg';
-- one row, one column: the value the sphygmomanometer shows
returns 40 mmHg
